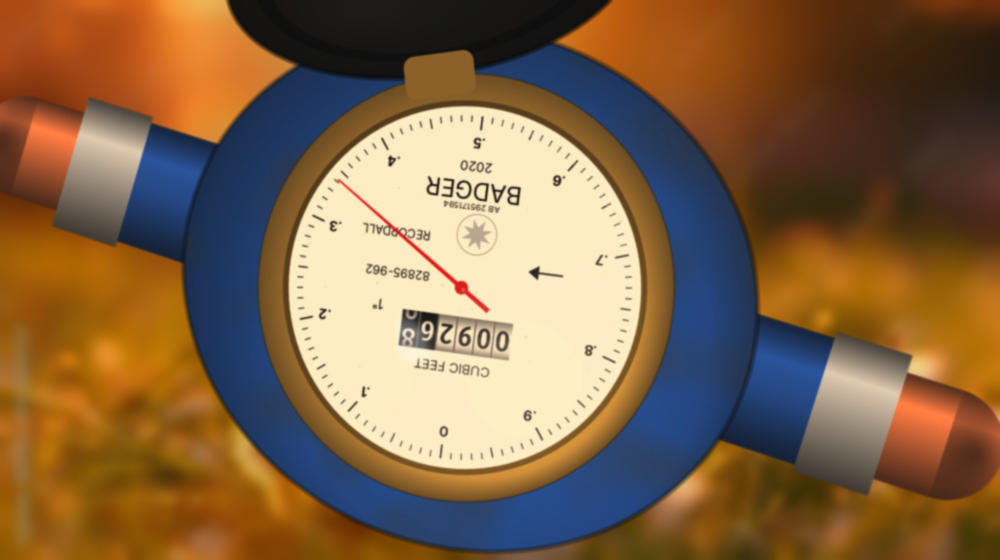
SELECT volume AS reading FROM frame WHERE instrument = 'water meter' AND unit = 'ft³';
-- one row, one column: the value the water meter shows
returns 9268.34 ft³
